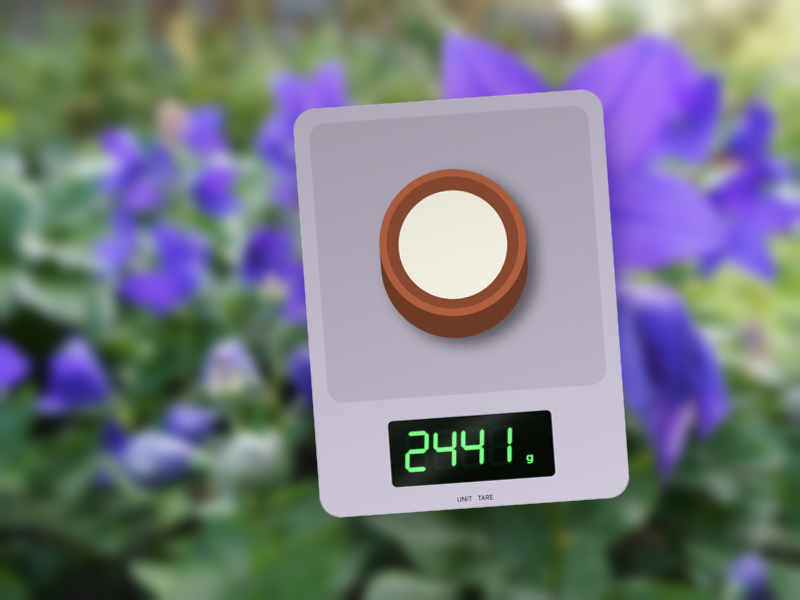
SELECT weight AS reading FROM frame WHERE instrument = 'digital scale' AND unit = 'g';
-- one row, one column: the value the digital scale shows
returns 2441 g
